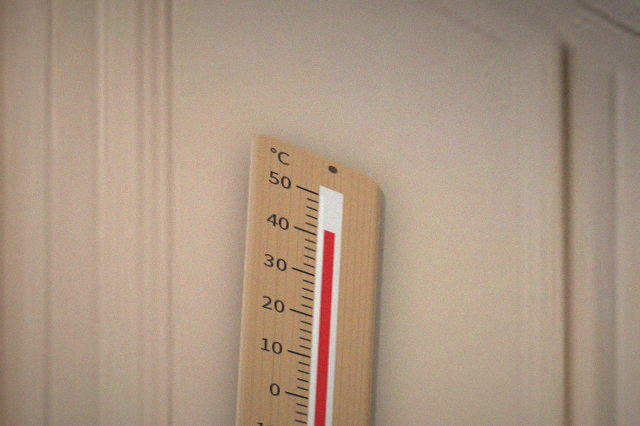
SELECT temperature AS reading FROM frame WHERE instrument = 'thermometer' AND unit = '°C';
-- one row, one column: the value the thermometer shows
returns 42 °C
